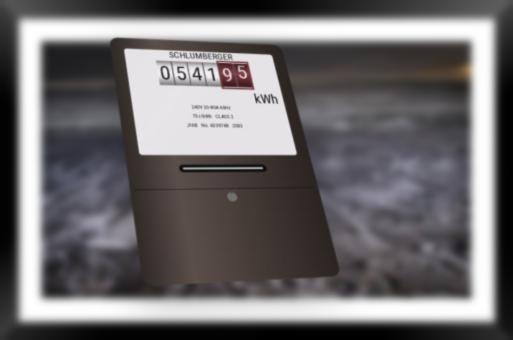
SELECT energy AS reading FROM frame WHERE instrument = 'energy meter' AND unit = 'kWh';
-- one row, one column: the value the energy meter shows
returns 541.95 kWh
